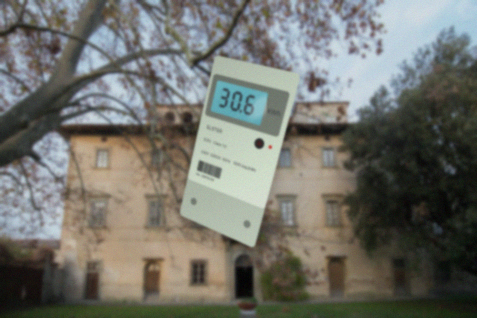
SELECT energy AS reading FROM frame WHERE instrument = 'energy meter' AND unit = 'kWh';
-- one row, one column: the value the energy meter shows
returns 30.6 kWh
